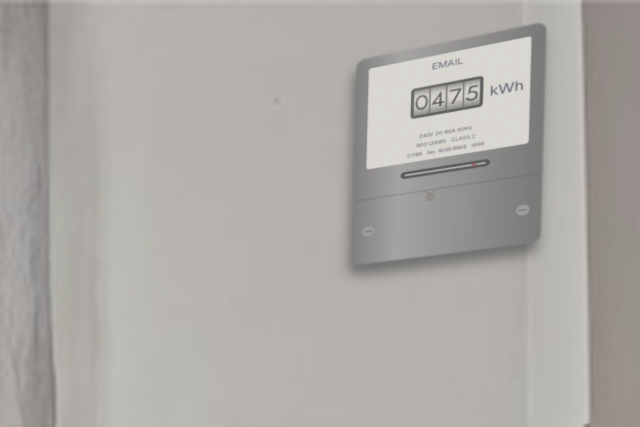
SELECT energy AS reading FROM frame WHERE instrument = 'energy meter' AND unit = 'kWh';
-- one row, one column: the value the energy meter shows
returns 475 kWh
